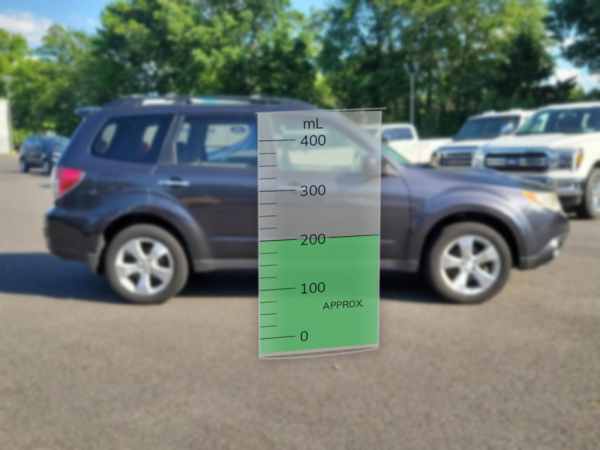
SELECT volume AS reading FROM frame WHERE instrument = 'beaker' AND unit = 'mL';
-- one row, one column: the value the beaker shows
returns 200 mL
